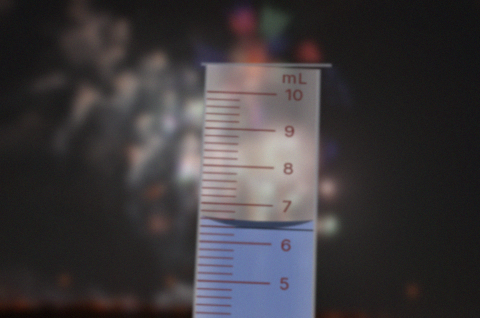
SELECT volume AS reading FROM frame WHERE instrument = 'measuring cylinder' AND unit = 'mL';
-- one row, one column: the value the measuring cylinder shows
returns 6.4 mL
